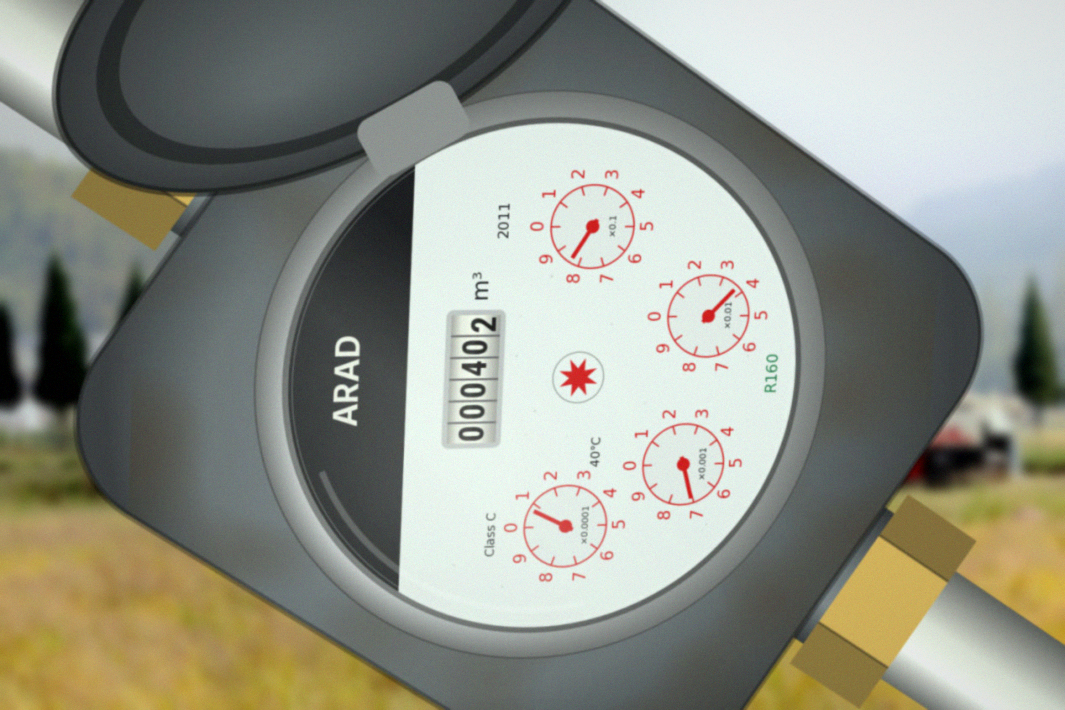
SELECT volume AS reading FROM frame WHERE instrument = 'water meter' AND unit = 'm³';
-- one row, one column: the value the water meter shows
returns 401.8370 m³
